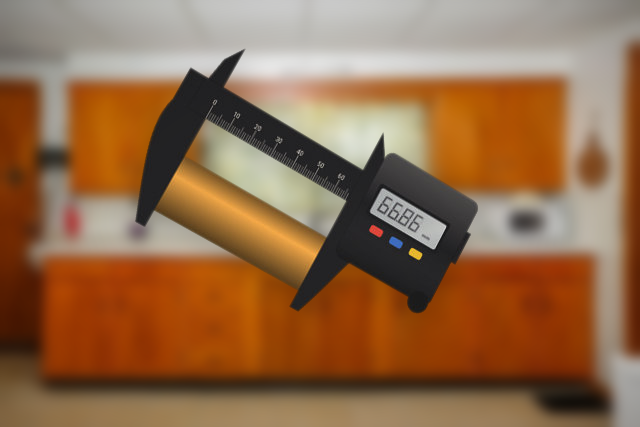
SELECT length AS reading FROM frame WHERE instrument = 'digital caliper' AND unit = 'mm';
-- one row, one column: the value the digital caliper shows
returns 66.86 mm
